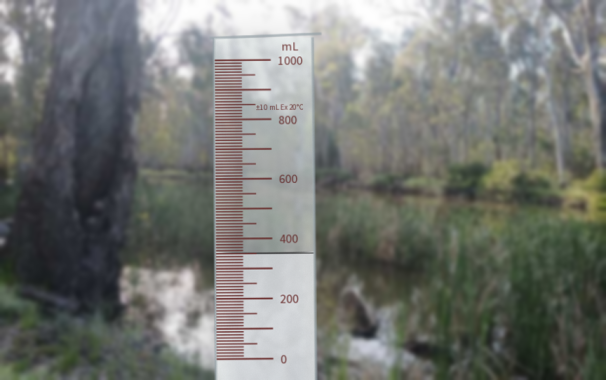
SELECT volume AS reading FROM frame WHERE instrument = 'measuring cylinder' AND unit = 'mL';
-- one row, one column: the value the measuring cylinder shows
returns 350 mL
